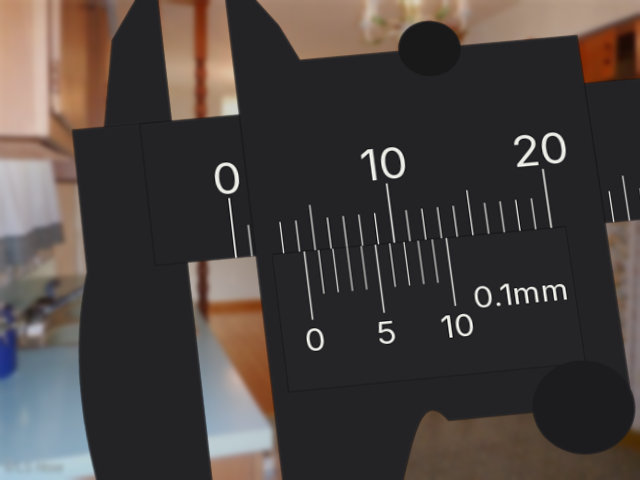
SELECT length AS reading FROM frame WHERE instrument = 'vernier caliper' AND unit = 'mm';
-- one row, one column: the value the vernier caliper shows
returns 4.3 mm
